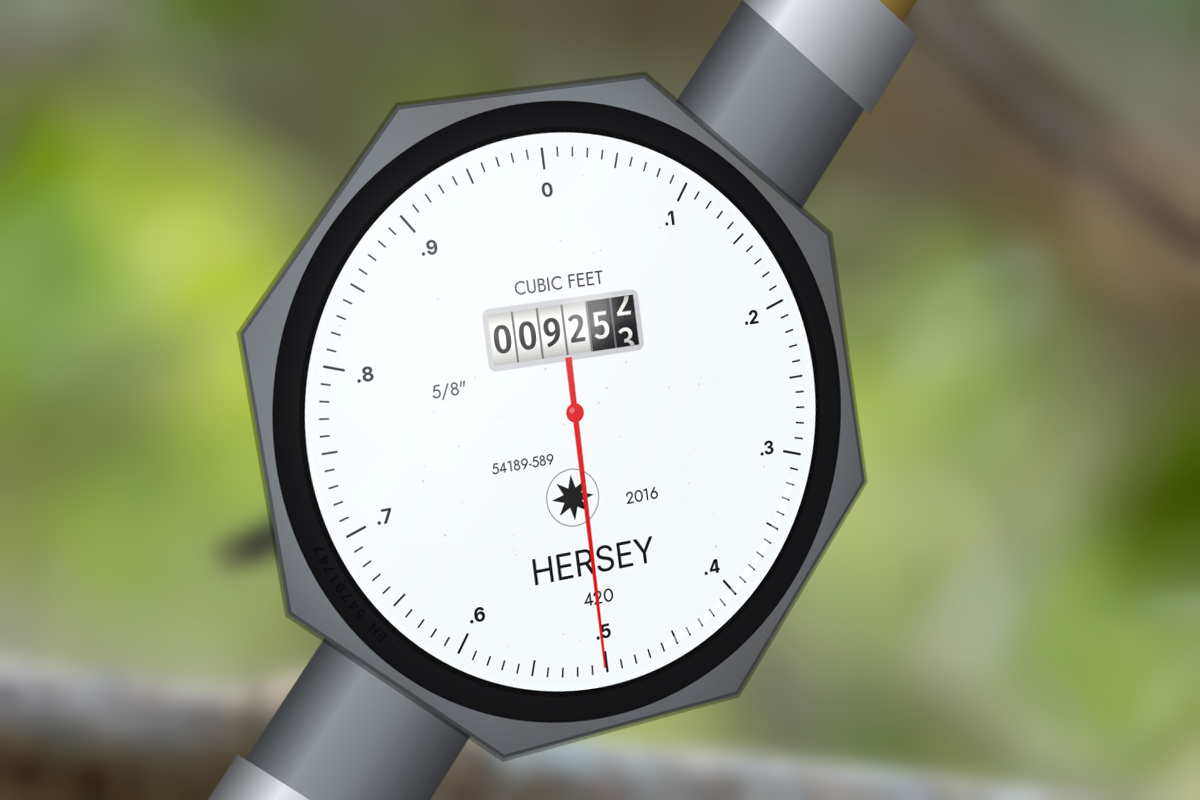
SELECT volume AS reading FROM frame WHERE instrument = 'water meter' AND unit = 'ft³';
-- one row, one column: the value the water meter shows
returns 9252.50 ft³
